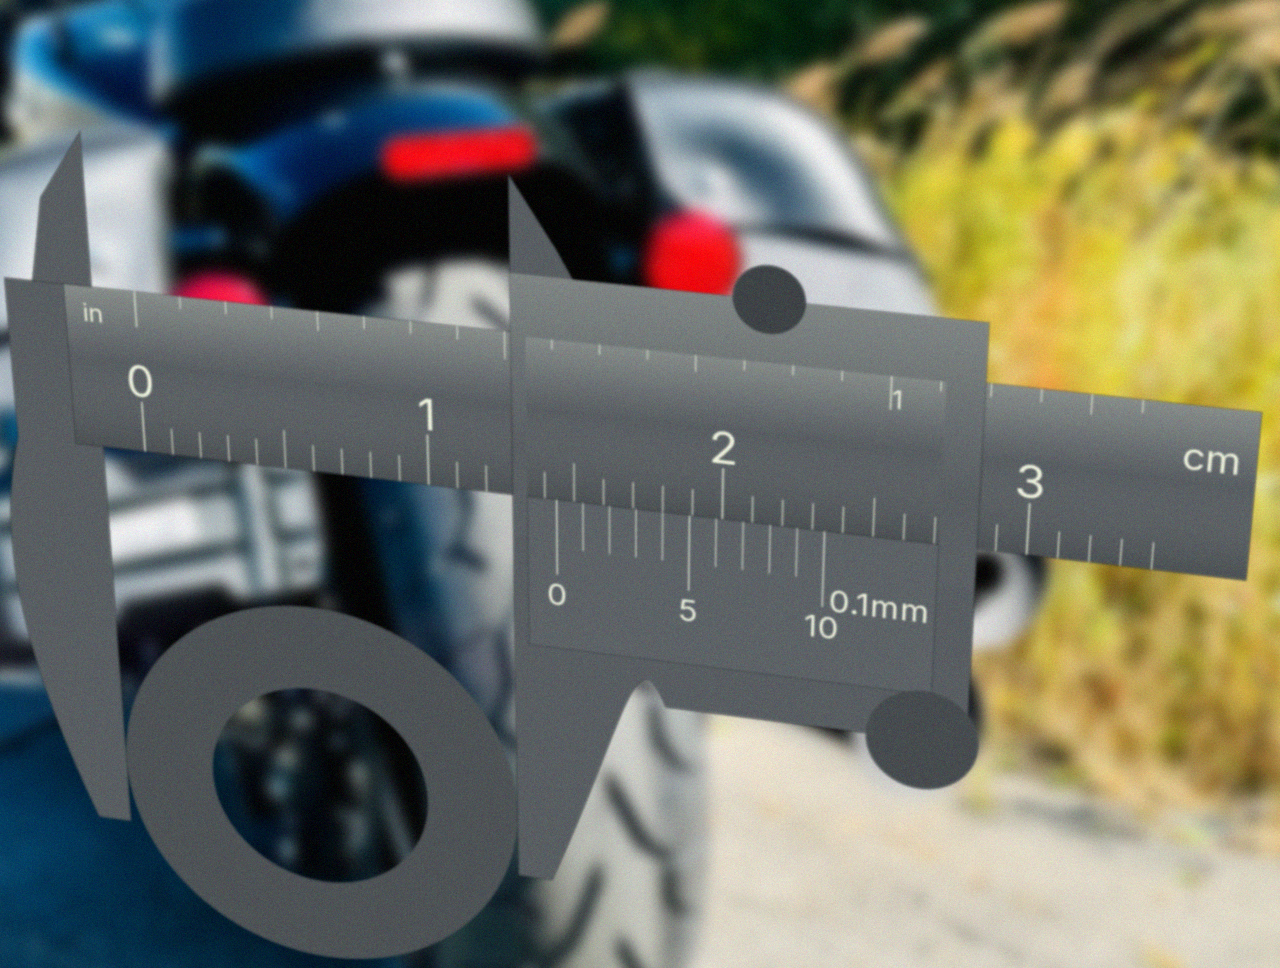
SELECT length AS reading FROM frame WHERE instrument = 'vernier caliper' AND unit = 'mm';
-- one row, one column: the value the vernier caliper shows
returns 14.4 mm
